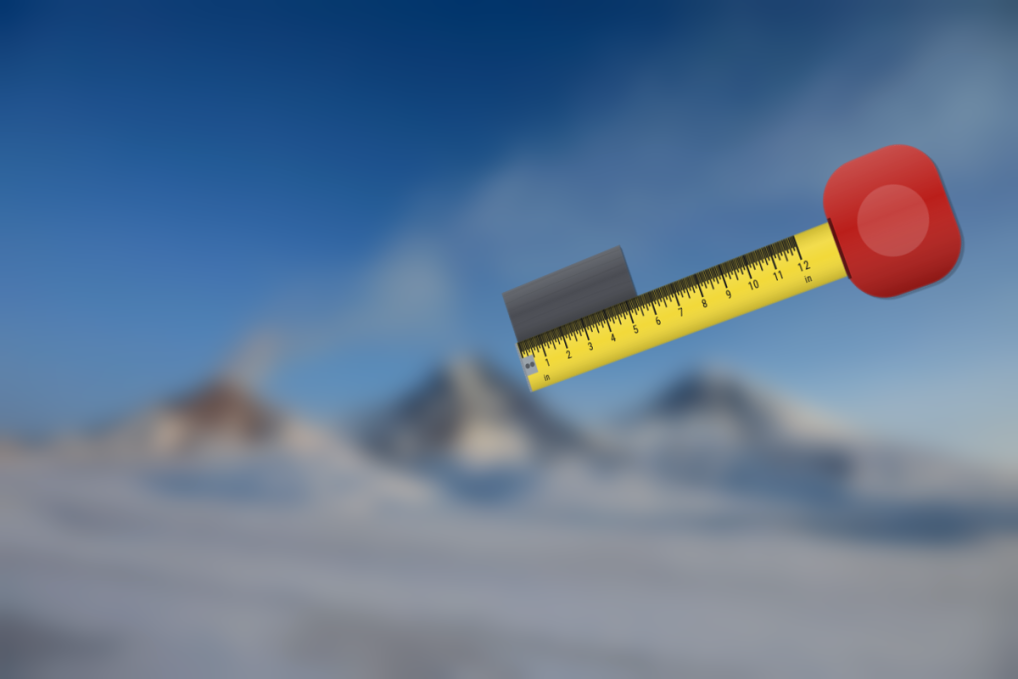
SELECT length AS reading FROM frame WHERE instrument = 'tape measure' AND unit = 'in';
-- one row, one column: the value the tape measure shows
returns 5.5 in
